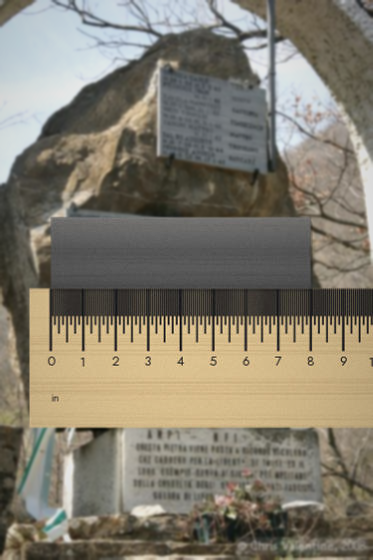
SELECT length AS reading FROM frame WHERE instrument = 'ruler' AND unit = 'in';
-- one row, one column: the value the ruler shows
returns 8 in
